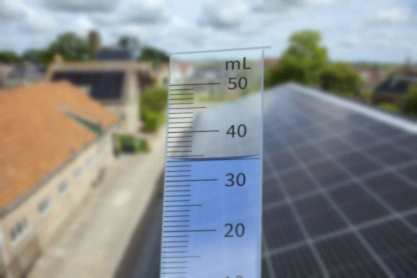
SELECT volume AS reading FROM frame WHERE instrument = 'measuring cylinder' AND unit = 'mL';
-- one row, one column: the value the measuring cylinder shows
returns 34 mL
